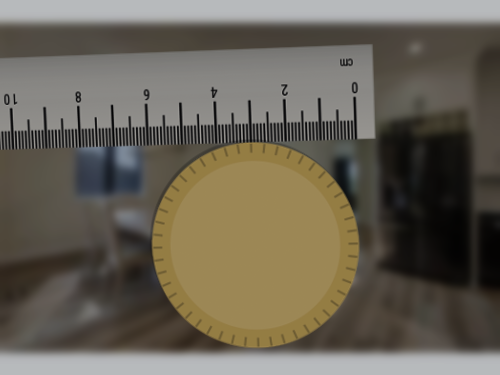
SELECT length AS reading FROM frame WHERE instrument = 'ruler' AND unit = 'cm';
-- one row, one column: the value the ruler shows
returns 6 cm
